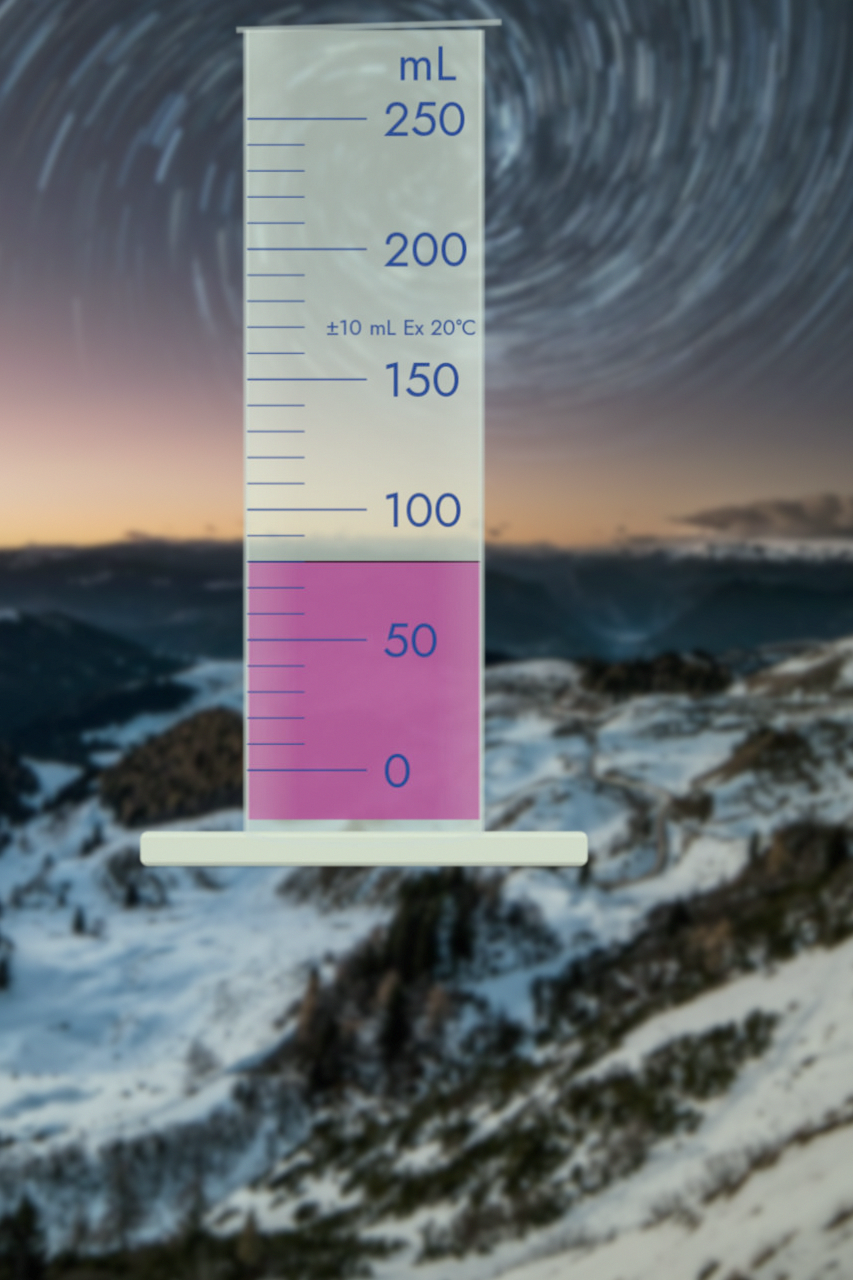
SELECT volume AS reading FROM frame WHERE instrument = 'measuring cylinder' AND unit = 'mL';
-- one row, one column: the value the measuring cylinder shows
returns 80 mL
